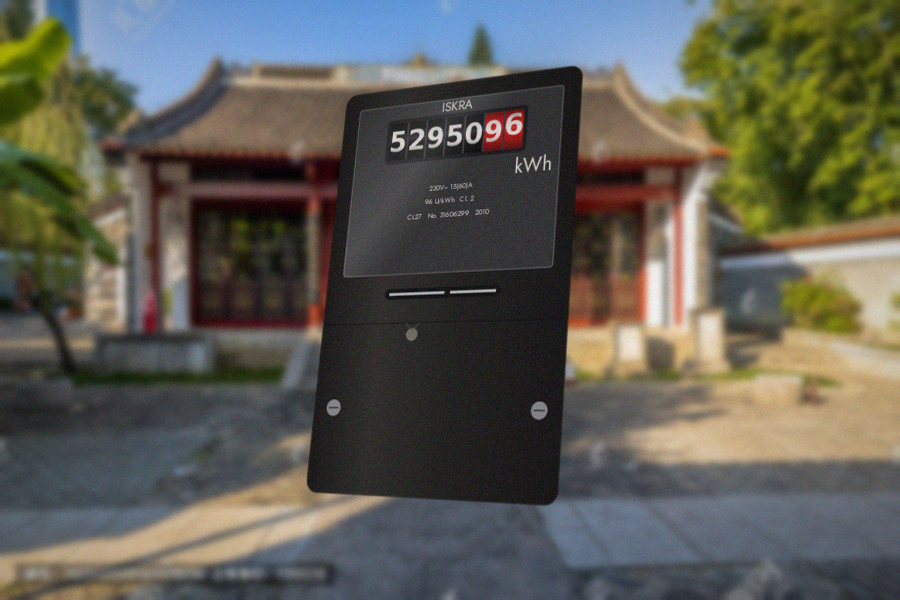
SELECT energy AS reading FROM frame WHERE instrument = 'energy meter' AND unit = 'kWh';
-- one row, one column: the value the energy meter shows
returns 52950.96 kWh
